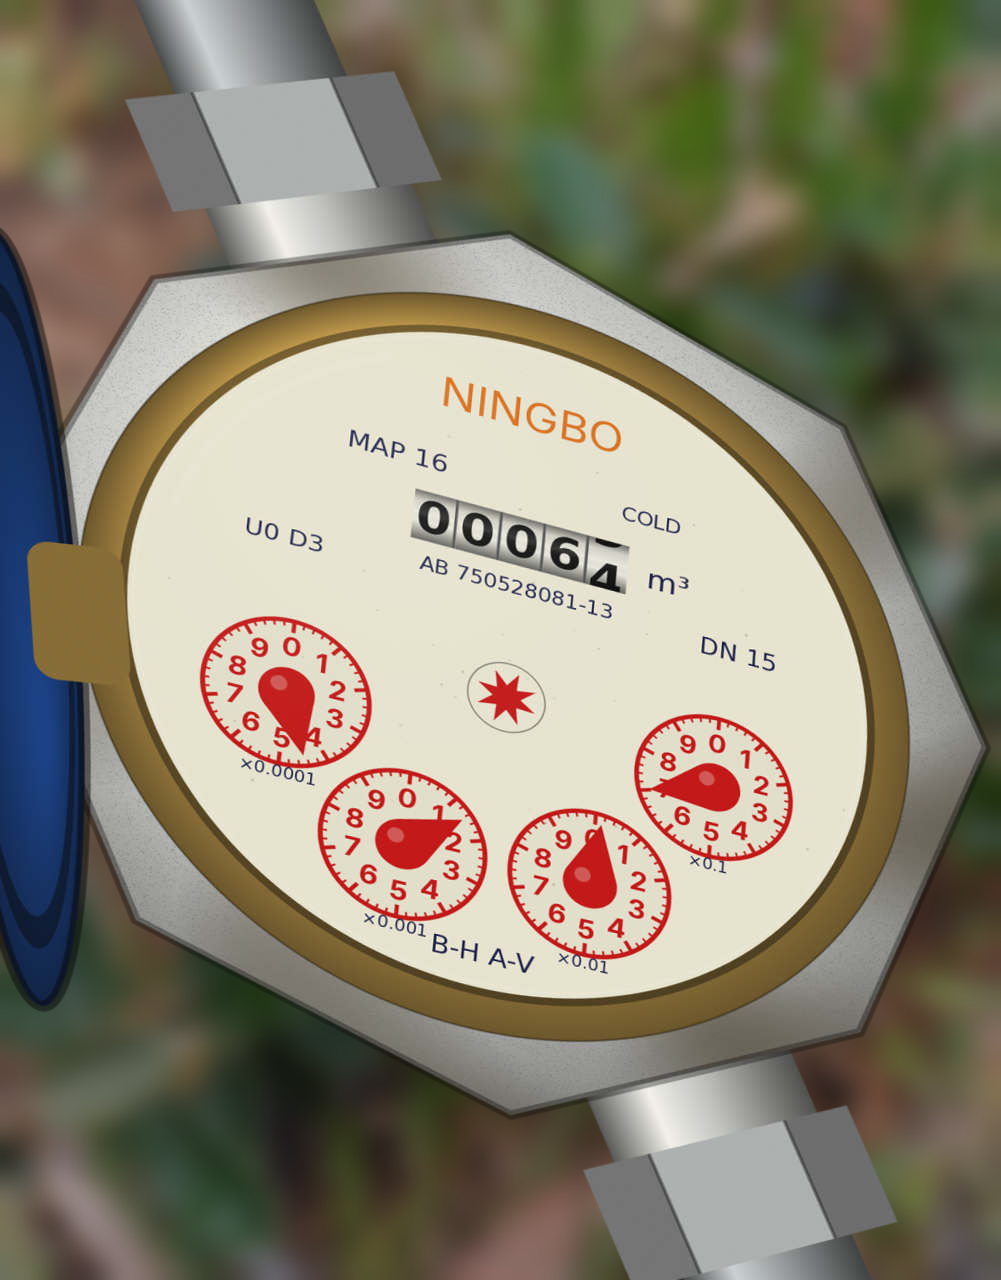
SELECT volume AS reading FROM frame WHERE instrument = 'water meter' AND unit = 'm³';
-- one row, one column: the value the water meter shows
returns 63.7014 m³
